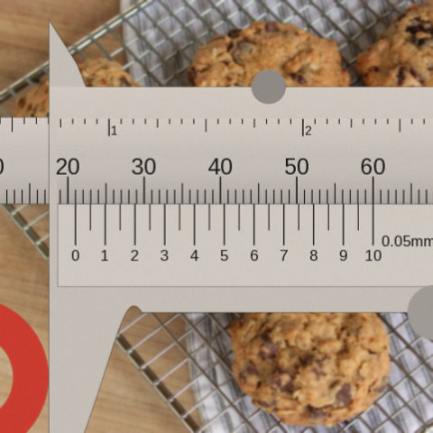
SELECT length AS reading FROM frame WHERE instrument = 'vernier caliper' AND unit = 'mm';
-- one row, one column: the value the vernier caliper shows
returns 21.0 mm
